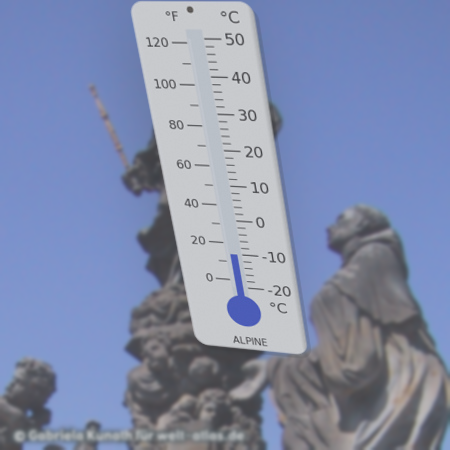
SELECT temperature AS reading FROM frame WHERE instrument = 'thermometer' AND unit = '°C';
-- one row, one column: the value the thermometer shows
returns -10 °C
